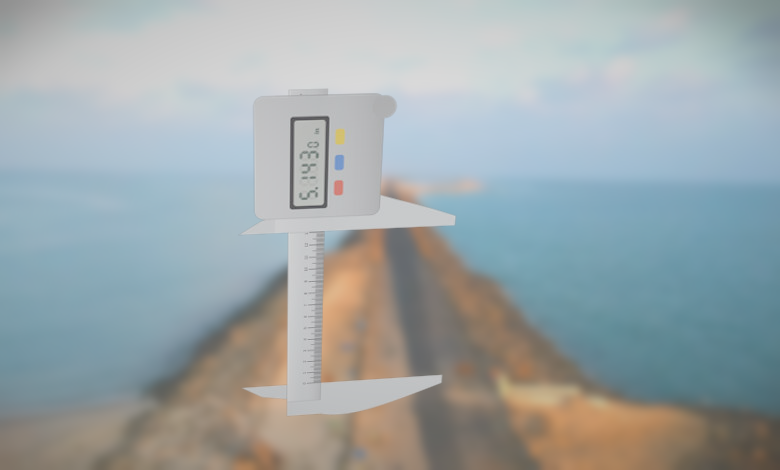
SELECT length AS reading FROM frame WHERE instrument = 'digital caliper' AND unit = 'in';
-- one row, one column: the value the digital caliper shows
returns 5.1430 in
